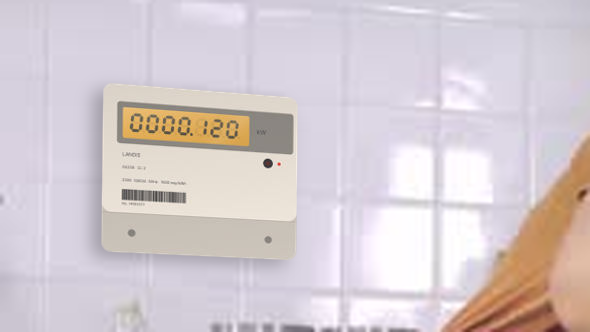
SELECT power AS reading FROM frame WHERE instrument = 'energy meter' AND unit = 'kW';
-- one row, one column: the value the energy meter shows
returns 0.120 kW
